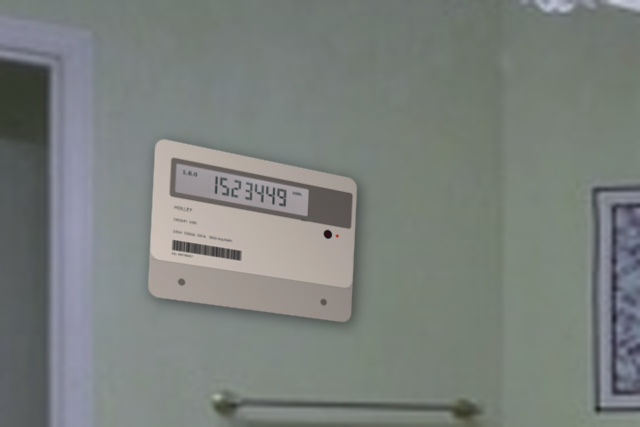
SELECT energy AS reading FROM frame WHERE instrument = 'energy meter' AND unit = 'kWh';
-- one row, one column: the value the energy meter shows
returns 1523449 kWh
